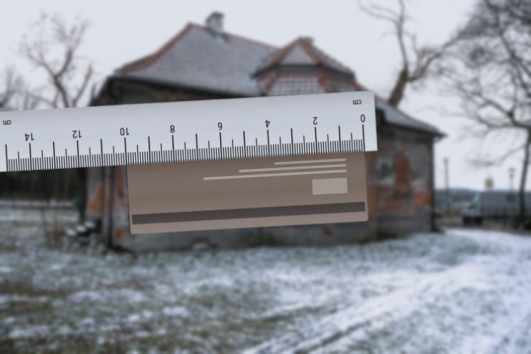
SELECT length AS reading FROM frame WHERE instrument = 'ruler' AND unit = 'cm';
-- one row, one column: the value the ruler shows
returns 10 cm
